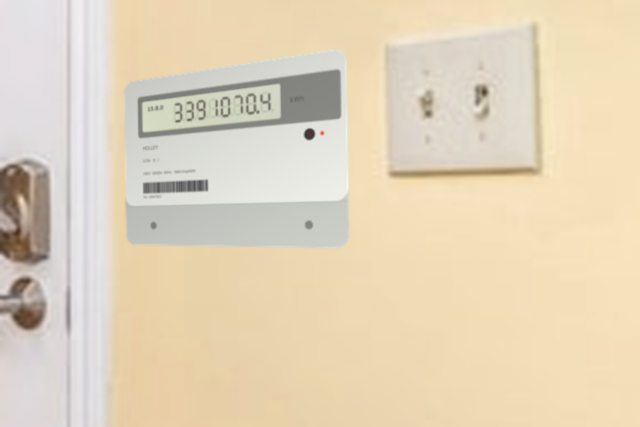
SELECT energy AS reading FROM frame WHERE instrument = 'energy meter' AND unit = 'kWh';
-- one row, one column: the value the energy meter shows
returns 3391070.4 kWh
